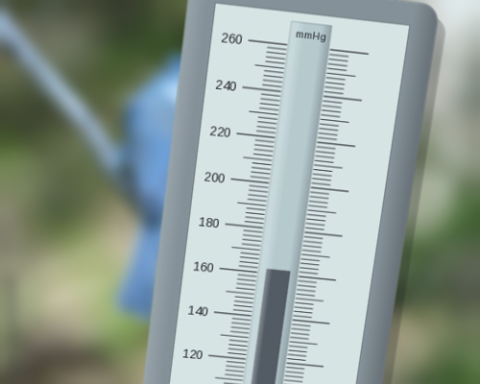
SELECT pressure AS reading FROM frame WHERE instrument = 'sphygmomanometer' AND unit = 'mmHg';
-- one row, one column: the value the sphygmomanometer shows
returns 162 mmHg
